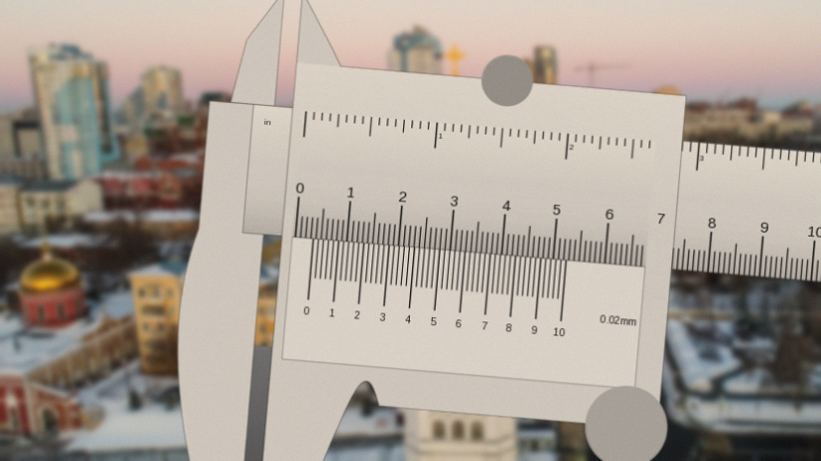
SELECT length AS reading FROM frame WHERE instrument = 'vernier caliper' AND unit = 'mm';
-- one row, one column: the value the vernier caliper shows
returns 3.5 mm
